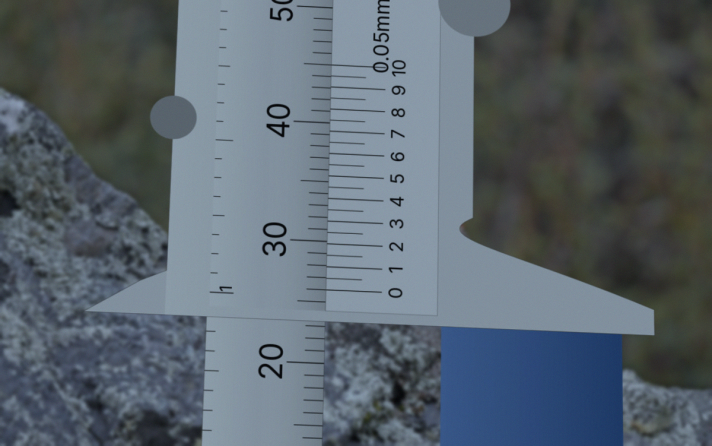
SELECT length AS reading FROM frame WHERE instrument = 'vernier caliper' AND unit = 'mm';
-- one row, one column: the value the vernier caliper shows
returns 26.0 mm
